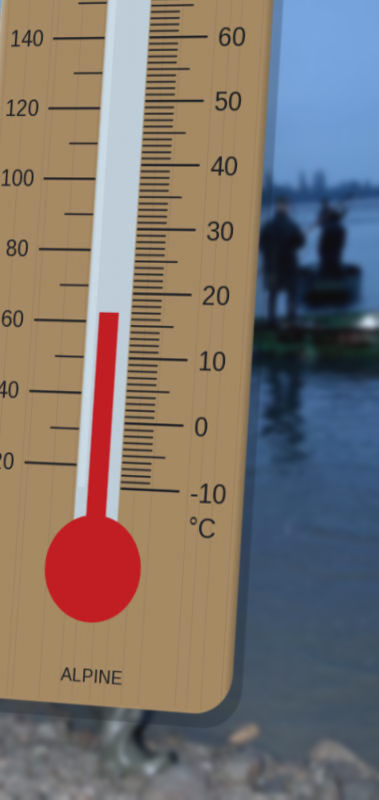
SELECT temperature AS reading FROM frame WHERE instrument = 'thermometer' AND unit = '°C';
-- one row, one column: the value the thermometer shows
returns 17 °C
